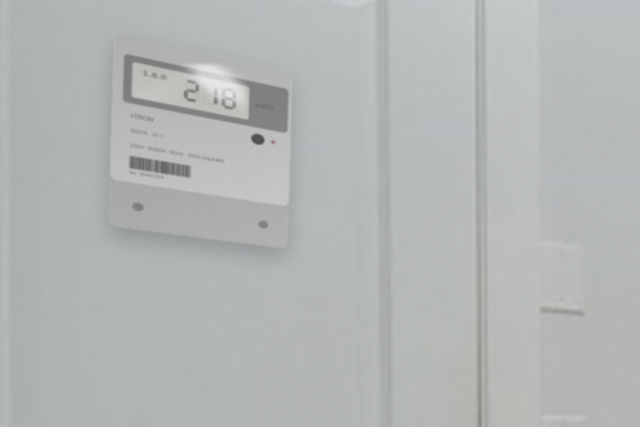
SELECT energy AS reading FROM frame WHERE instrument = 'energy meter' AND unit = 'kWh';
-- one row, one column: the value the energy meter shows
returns 218 kWh
